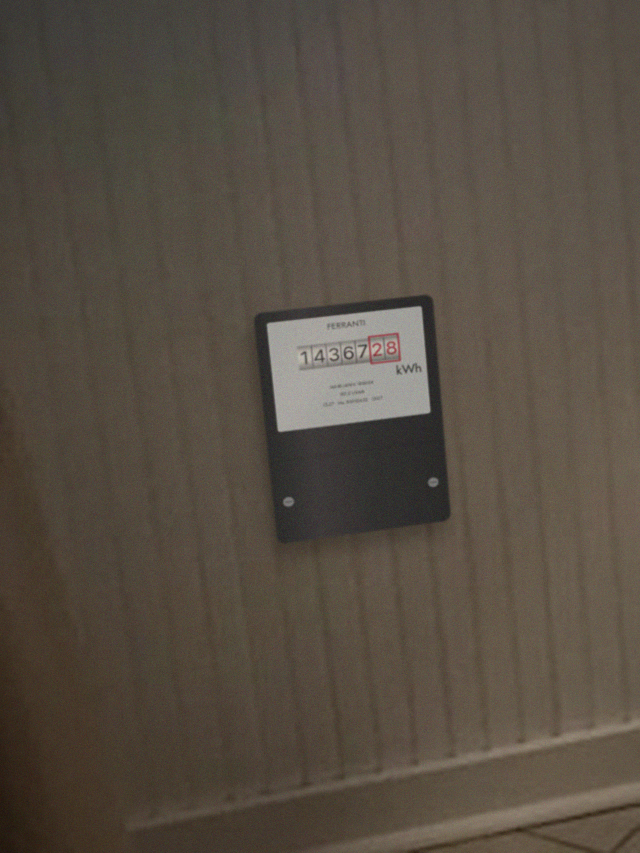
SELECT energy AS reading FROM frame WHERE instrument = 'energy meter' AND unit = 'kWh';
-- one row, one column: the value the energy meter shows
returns 14367.28 kWh
